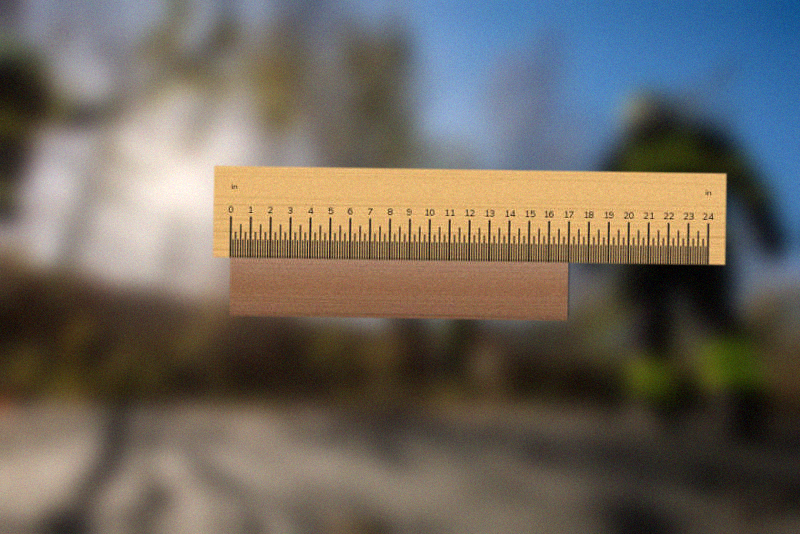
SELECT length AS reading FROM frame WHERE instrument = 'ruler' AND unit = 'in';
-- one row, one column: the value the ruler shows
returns 17 in
